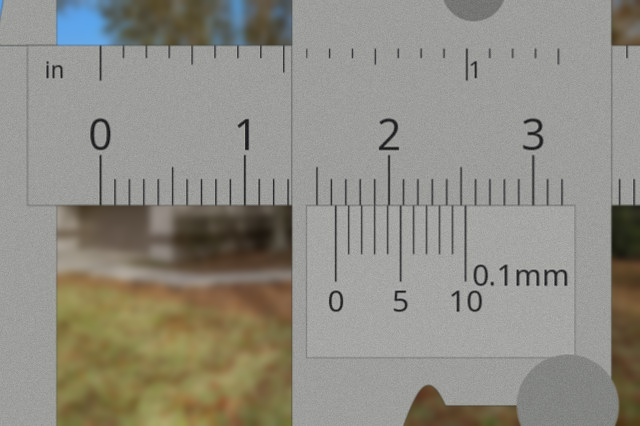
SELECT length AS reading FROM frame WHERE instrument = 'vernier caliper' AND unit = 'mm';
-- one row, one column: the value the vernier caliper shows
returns 16.3 mm
